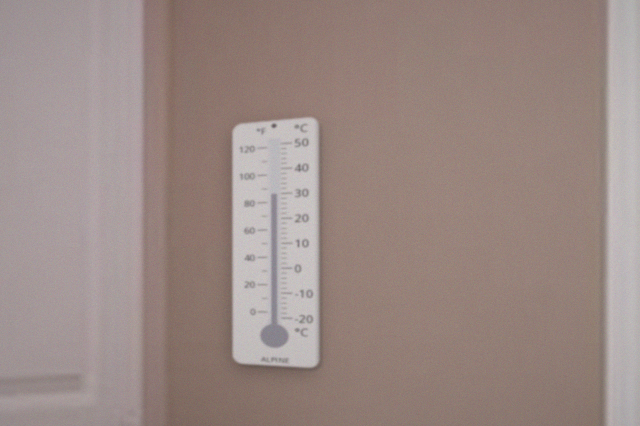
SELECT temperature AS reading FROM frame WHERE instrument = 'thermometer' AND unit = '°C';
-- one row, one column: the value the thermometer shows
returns 30 °C
